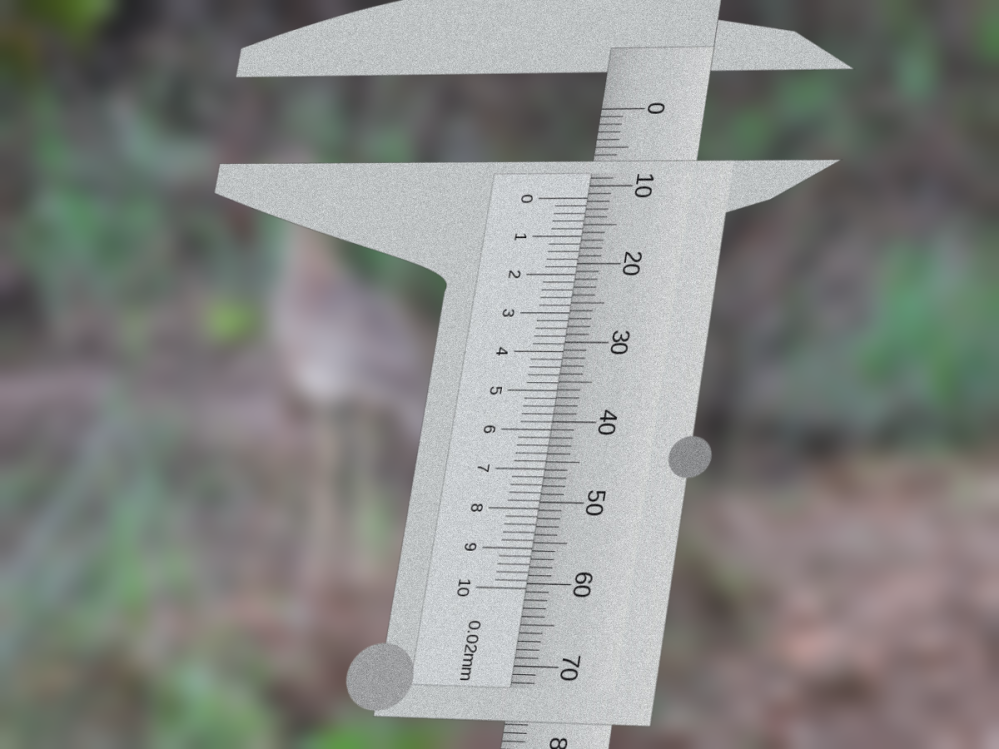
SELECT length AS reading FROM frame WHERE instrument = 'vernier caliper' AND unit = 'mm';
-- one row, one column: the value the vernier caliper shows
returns 11.6 mm
